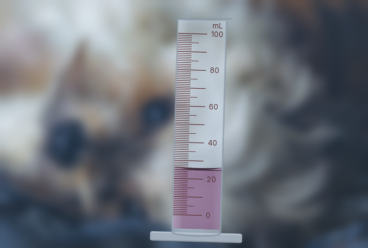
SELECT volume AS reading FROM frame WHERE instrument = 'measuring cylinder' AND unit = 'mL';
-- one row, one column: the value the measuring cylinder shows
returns 25 mL
